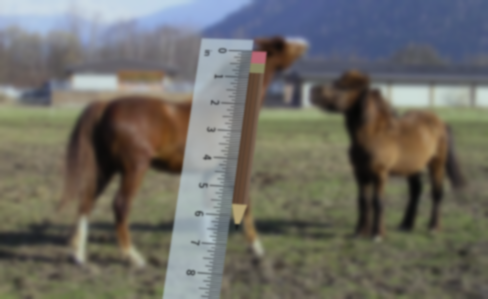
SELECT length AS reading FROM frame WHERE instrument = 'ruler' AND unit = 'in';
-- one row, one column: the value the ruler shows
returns 6.5 in
